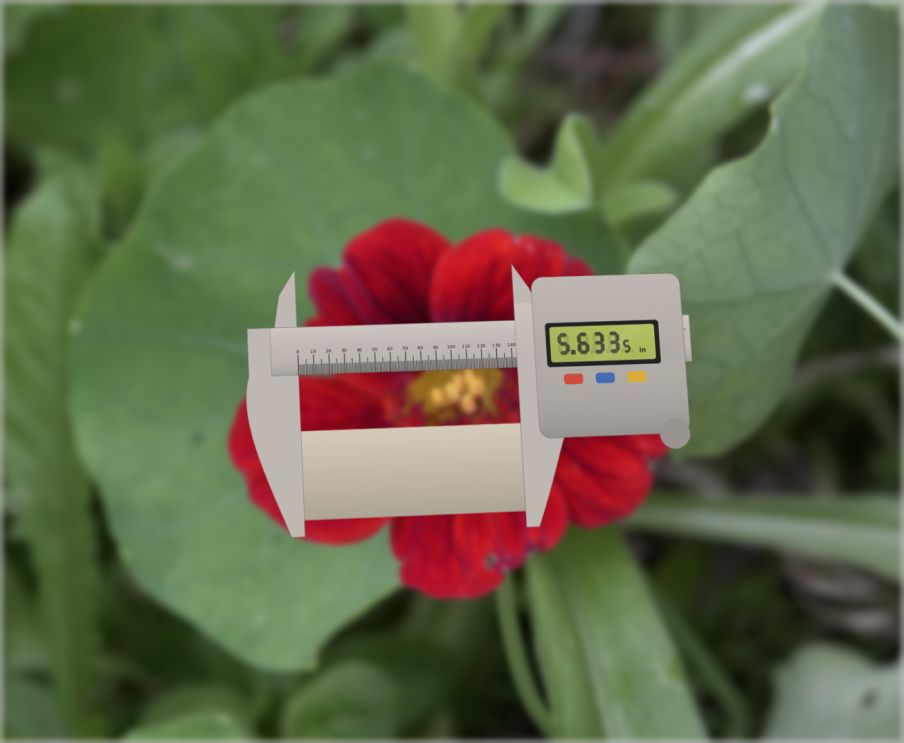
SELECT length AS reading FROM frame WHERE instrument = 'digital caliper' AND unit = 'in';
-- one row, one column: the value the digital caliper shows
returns 5.6335 in
